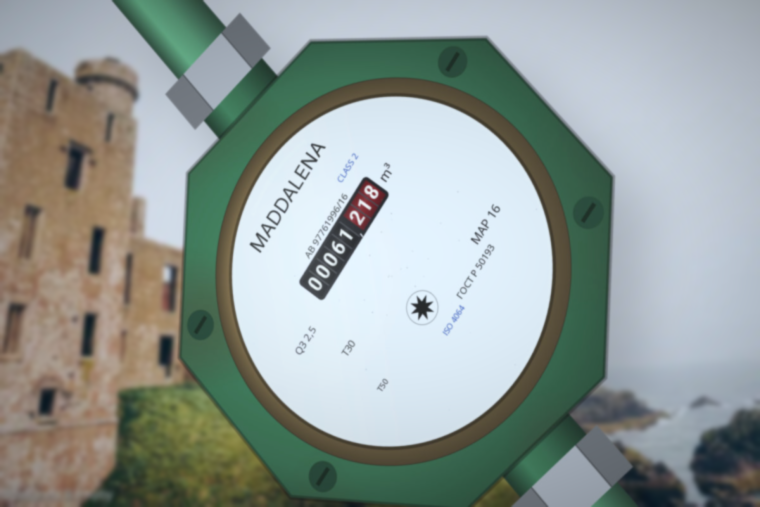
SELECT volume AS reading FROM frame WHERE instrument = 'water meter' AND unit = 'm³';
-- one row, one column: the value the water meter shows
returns 61.218 m³
